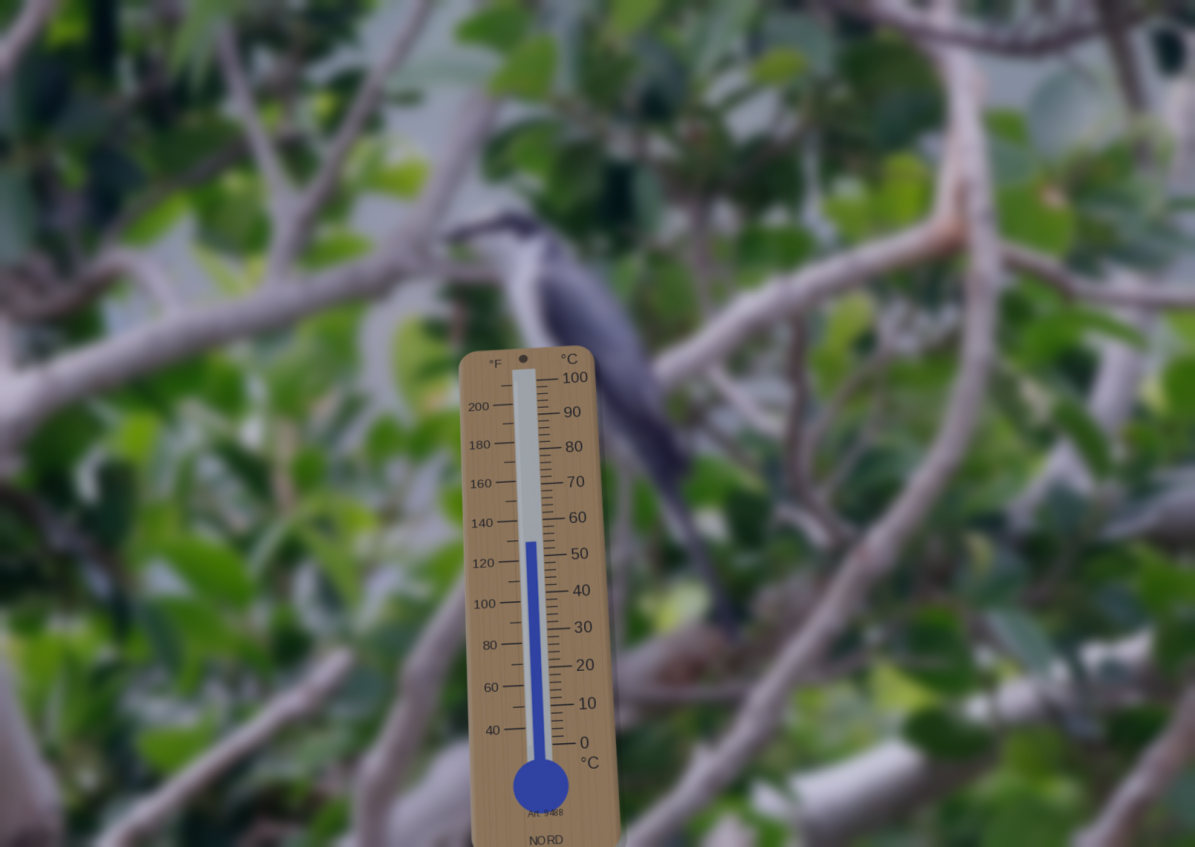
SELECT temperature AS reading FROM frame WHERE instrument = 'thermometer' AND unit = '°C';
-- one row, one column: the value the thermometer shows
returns 54 °C
